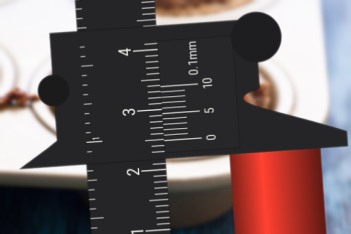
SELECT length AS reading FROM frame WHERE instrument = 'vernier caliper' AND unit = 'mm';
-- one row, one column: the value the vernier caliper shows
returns 24.8 mm
